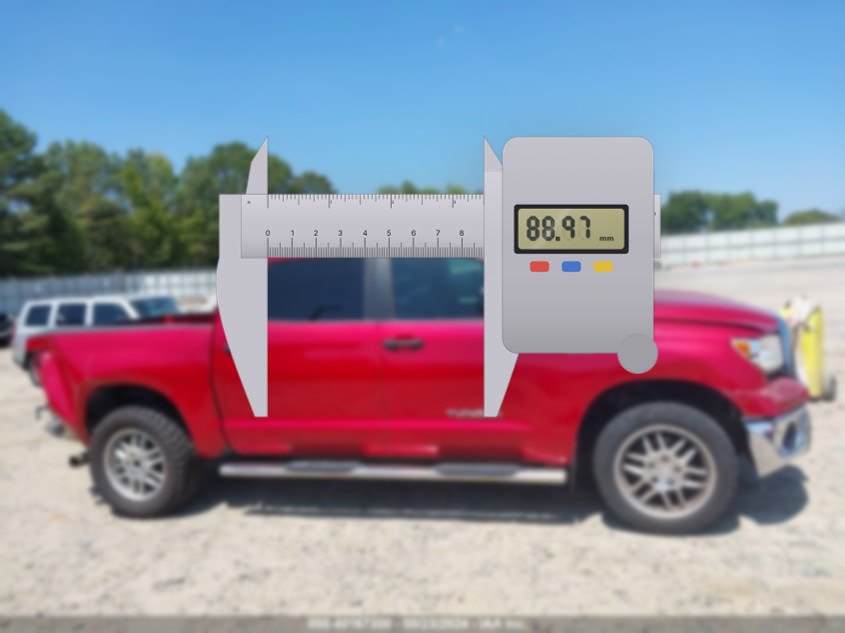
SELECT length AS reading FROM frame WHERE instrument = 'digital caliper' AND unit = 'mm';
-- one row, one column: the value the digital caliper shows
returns 88.97 mm
